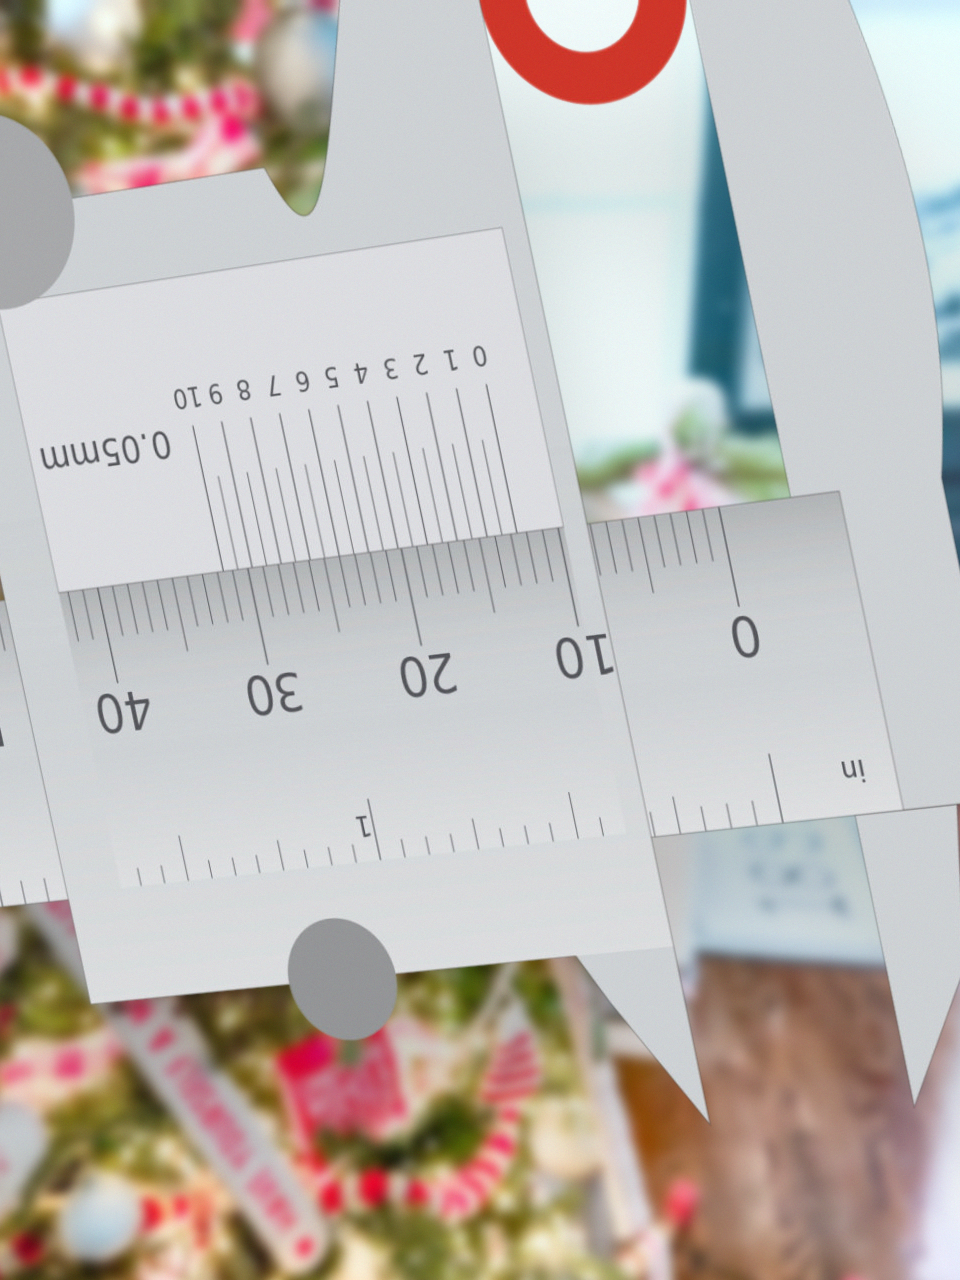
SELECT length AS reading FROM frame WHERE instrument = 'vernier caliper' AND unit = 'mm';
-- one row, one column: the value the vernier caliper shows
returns 12.6 mm
